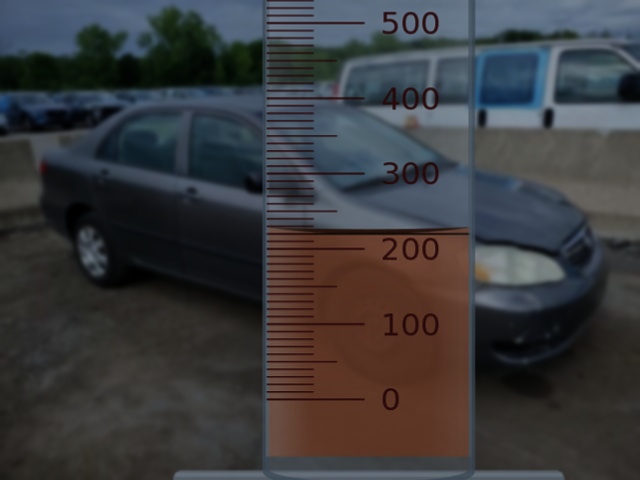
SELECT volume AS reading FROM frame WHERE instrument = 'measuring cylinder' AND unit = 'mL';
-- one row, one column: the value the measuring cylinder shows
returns 220 mL
